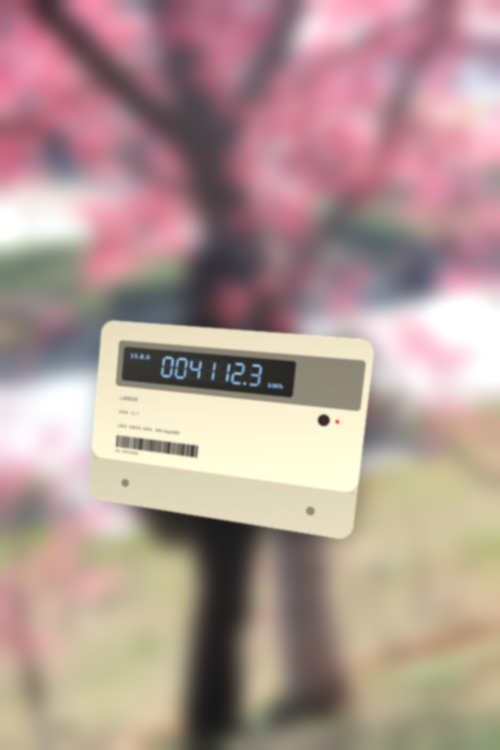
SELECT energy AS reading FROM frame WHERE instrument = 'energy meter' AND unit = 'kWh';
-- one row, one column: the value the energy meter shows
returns 4112.3 kWh
